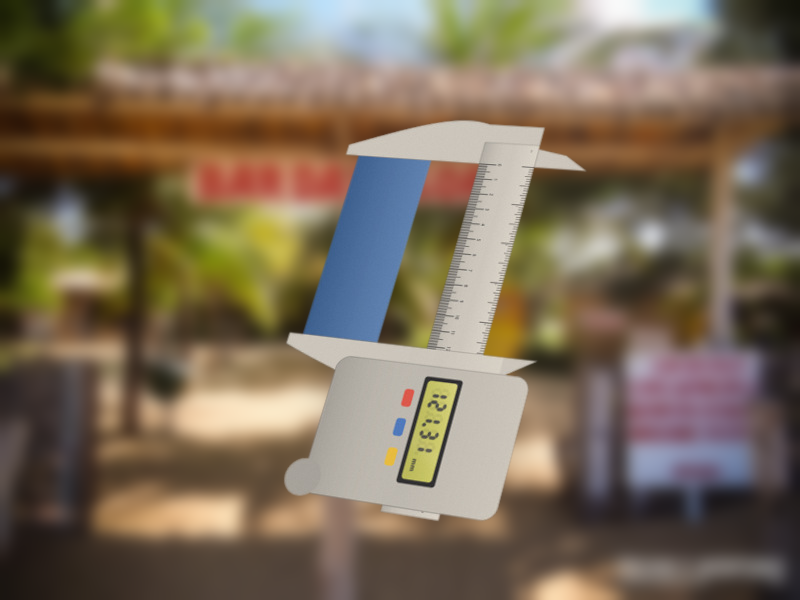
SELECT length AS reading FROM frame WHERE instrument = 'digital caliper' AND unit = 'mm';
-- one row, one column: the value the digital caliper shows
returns 121.31 mm
